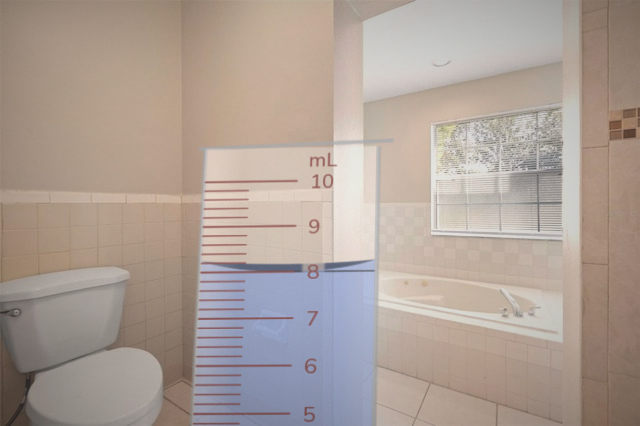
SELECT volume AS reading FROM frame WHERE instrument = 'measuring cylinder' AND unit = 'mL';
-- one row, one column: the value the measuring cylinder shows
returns 8 mL
